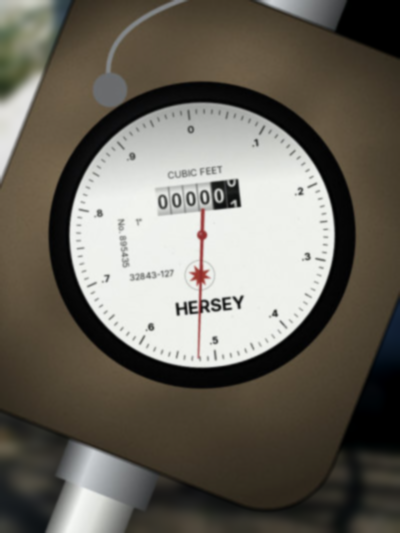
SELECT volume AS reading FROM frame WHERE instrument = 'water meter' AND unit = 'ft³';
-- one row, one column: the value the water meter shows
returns 0.52 ft³
